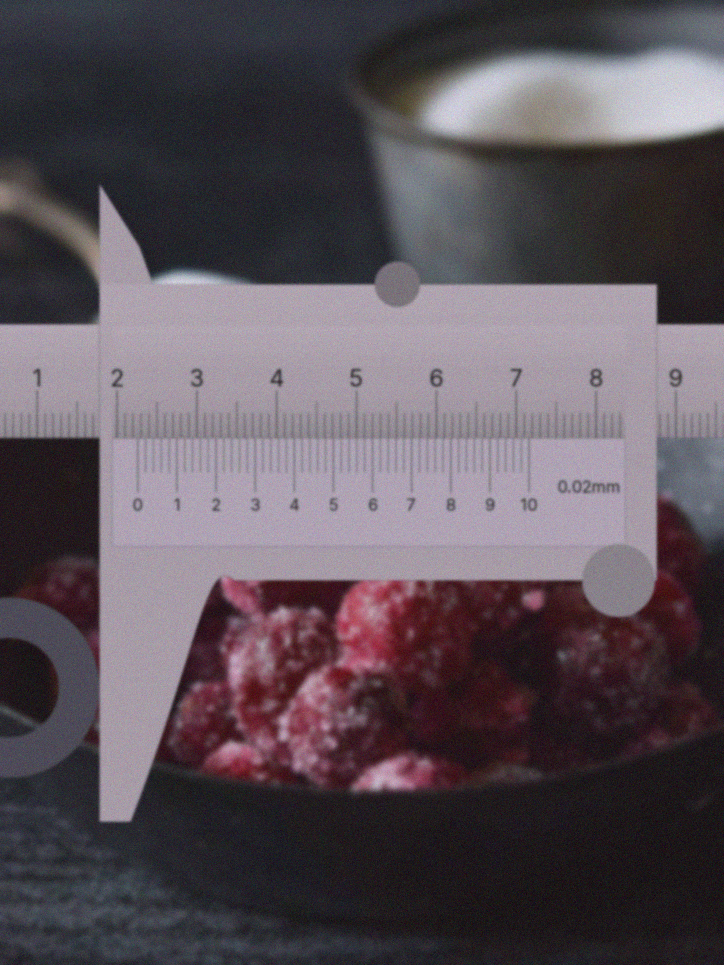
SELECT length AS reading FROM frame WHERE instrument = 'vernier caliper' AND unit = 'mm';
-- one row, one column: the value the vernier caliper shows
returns 22.6 mm
